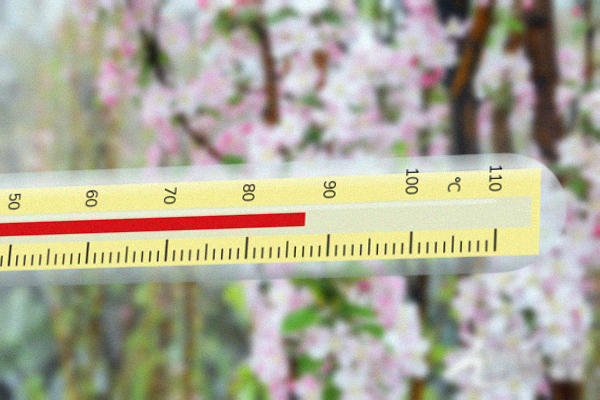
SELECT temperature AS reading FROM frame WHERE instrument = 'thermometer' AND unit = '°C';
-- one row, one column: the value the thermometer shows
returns 87 °C
